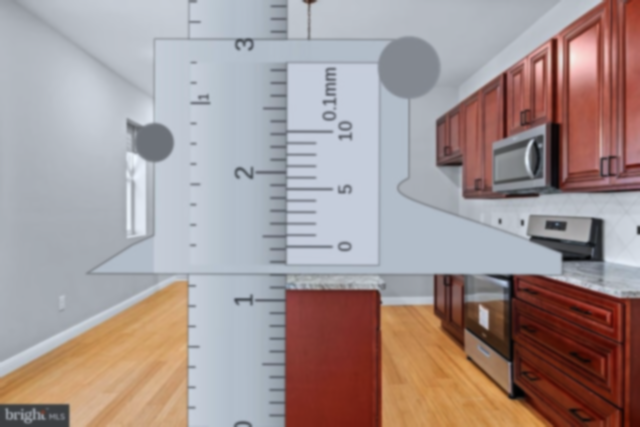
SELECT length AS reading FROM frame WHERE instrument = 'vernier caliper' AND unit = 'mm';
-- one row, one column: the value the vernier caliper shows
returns 14.2 mm
